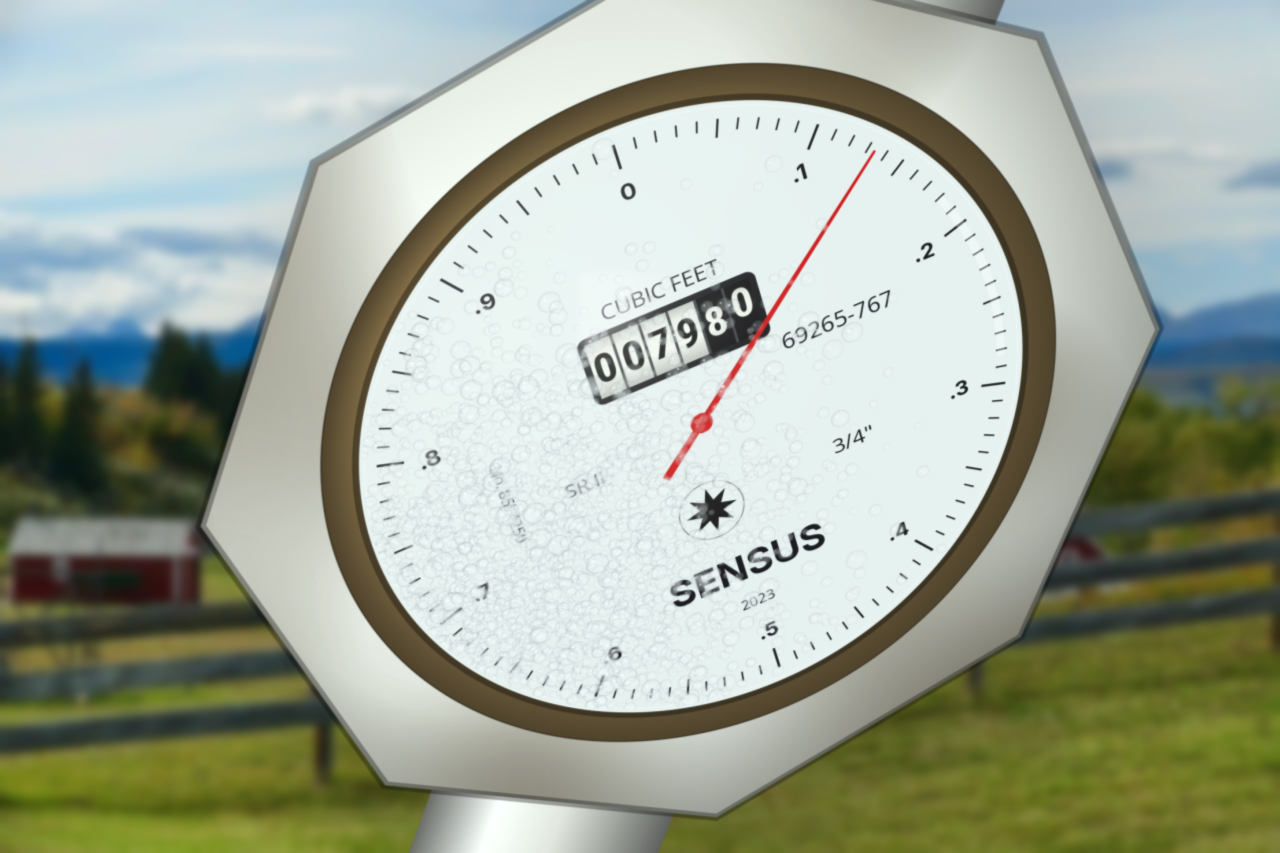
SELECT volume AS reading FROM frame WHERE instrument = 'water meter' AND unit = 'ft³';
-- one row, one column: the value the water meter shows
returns 7980.13 ft³
